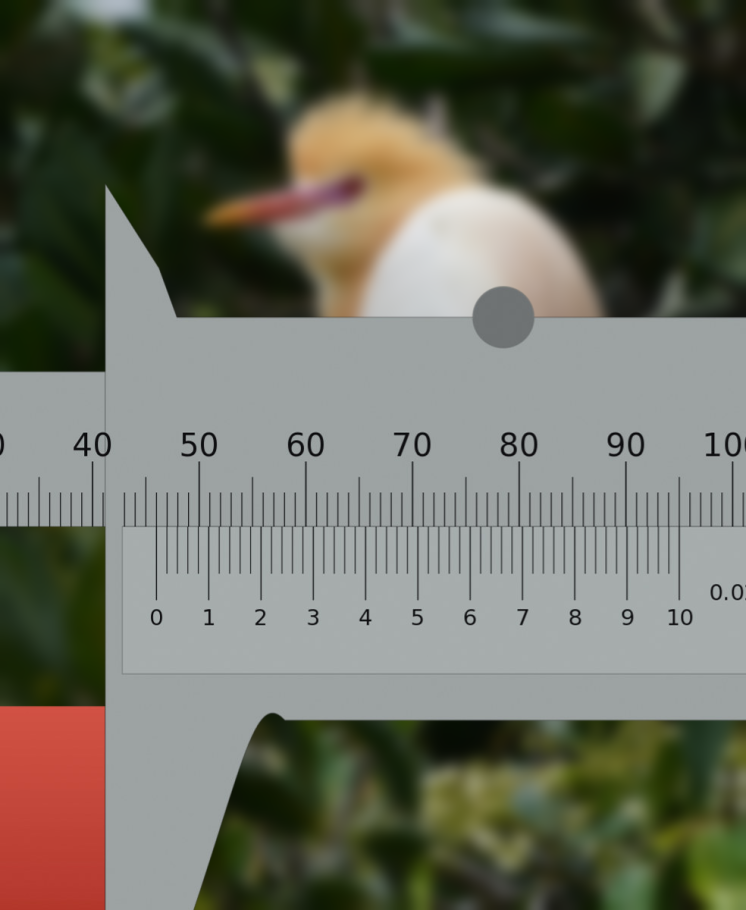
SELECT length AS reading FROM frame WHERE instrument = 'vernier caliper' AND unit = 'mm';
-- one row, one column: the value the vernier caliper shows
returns 46.0 mm
